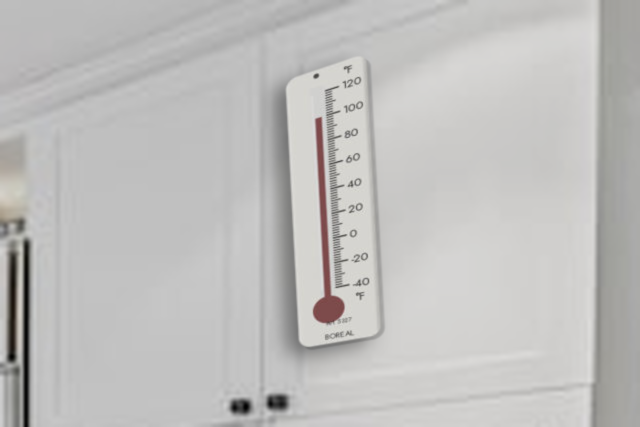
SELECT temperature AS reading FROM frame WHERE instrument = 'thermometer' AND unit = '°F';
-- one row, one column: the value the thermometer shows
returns 100 °F
